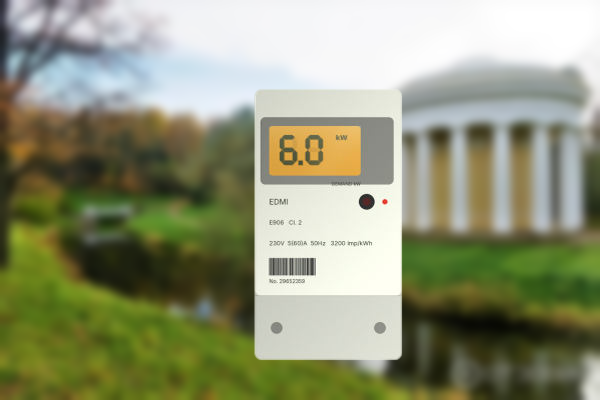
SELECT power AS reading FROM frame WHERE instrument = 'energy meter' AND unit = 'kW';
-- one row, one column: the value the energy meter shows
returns 6.0 kW
